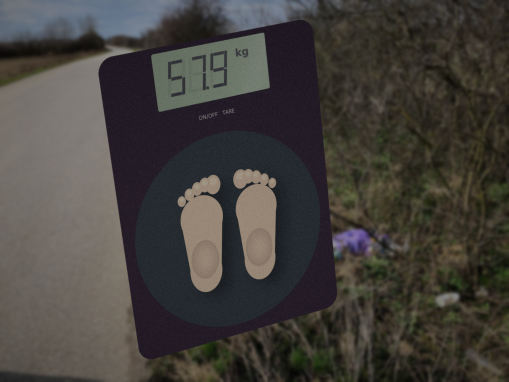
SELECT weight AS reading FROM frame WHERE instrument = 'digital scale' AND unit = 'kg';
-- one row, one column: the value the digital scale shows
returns 57.9 kg
